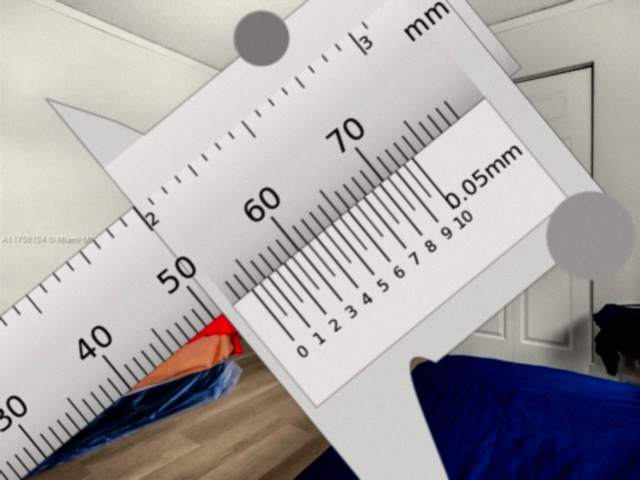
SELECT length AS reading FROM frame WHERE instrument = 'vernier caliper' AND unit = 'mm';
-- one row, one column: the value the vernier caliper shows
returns 54.4 mm
